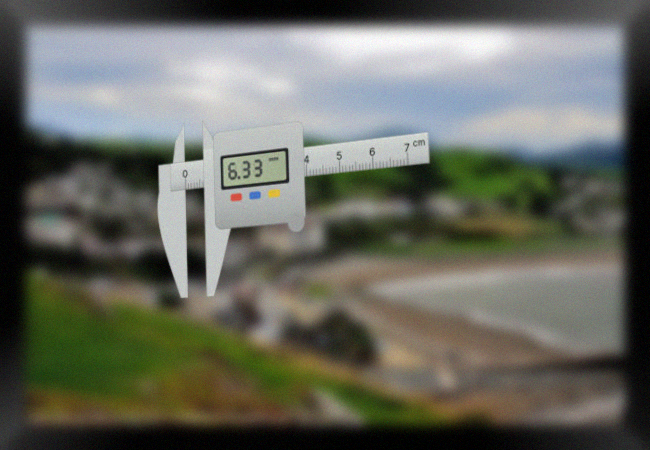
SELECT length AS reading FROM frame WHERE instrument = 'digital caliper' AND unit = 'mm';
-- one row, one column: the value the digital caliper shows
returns 6.33 mm
